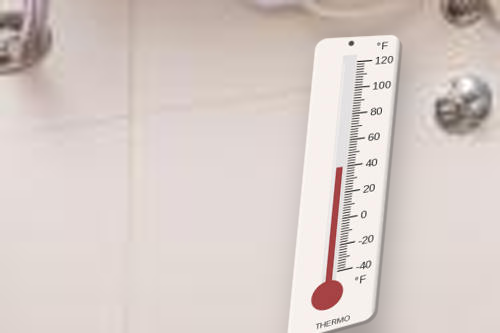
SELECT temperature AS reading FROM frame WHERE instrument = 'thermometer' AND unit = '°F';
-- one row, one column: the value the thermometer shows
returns 40 °F
